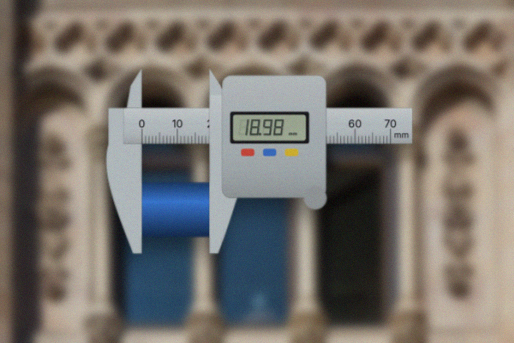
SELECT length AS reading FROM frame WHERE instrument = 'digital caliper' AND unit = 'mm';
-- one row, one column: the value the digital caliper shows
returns 18.98 mm
